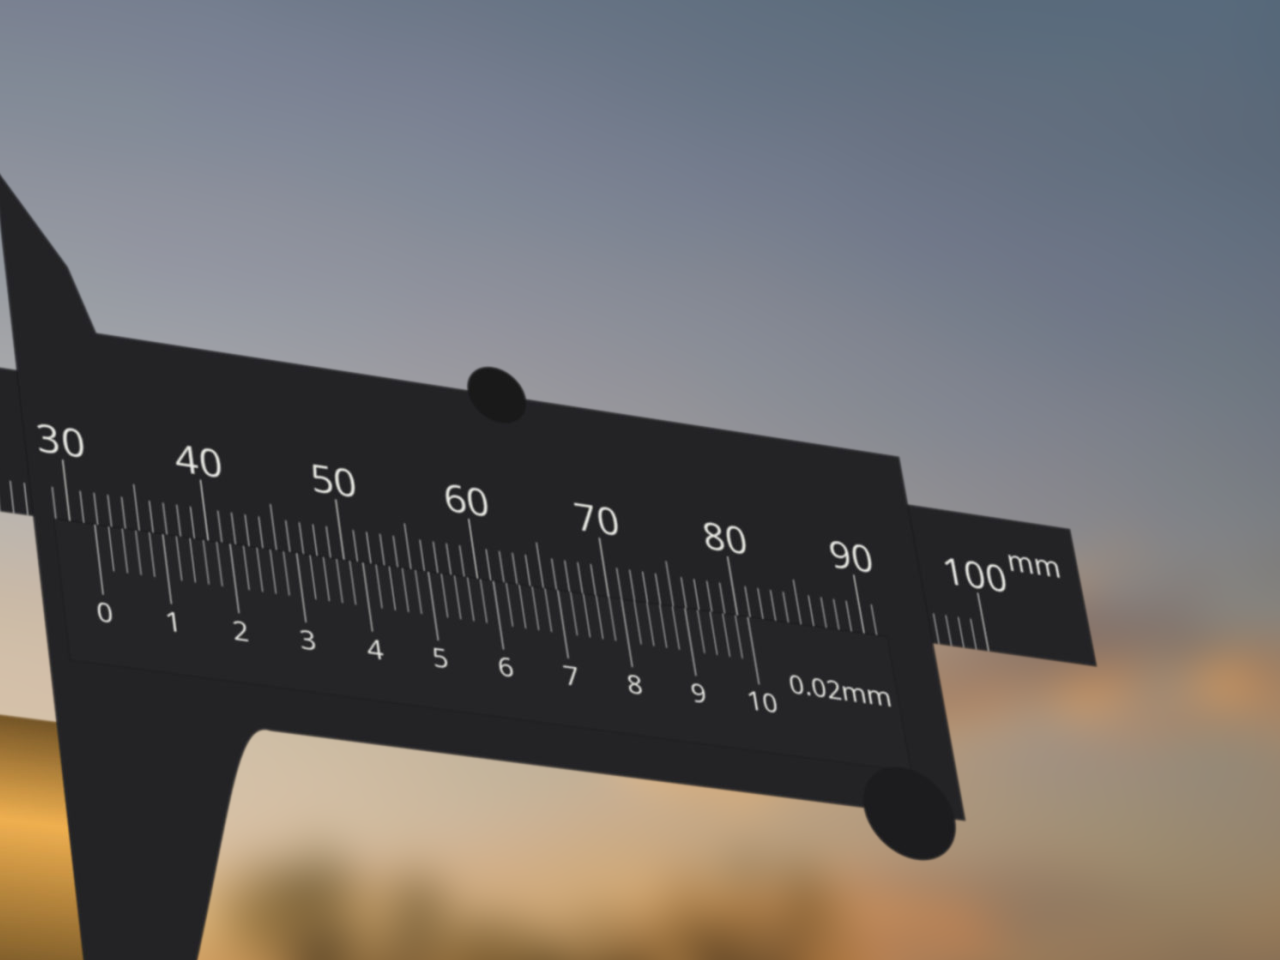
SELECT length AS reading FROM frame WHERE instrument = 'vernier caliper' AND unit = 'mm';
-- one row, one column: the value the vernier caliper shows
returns 31.8 mm
